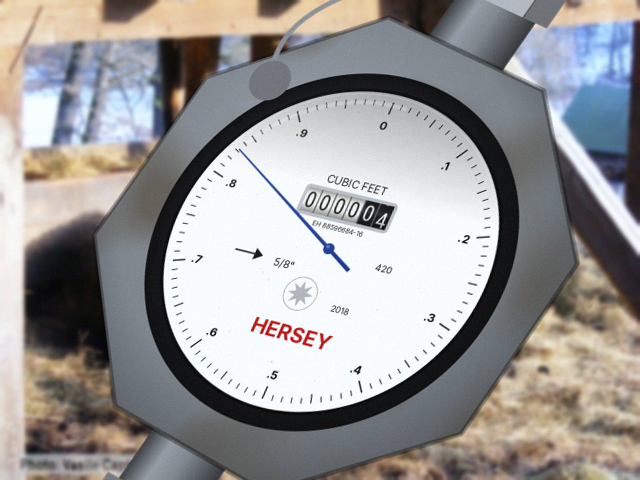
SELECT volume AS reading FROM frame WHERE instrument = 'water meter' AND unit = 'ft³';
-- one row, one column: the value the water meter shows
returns 3.83 ft³
